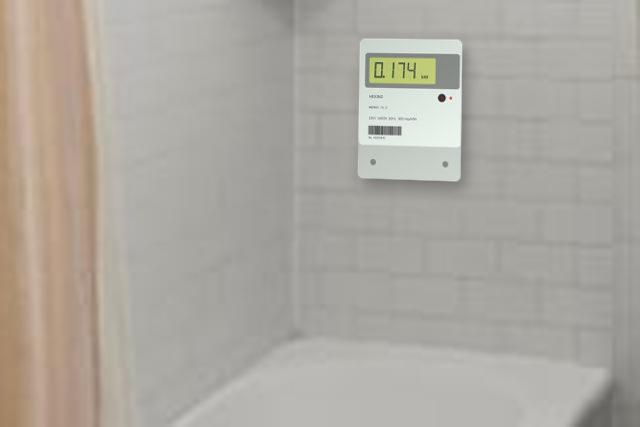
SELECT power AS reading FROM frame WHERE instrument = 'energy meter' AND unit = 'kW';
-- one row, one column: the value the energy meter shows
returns 0.174 kW
